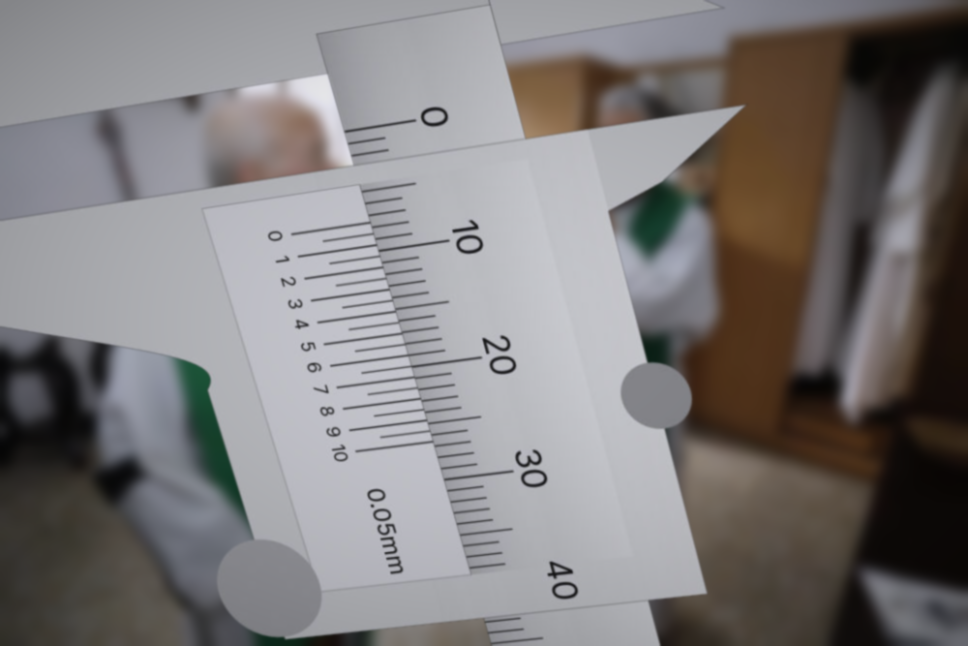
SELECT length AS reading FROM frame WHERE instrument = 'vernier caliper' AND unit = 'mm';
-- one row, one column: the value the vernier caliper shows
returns 7.6 mm
